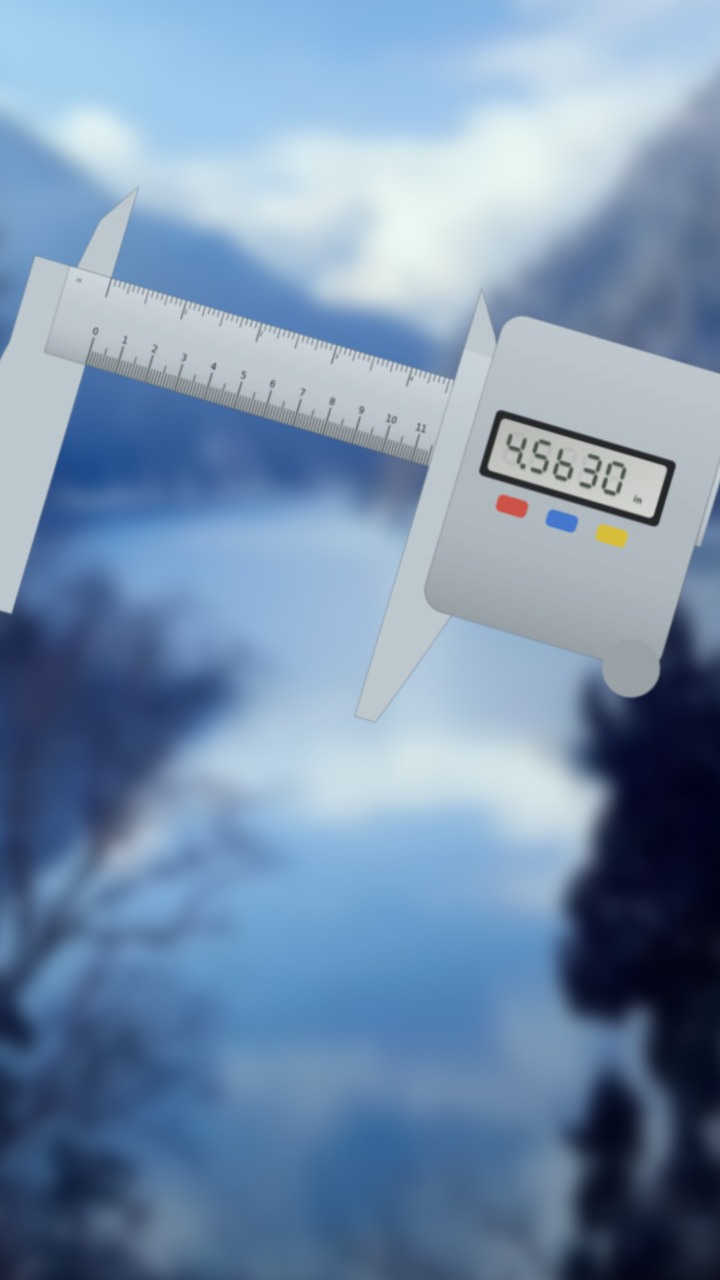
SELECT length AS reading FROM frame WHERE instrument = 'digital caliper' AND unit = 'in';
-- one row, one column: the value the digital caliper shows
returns 4.5630 in
